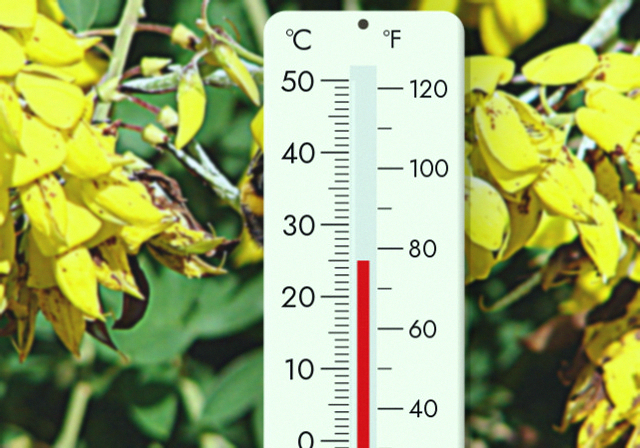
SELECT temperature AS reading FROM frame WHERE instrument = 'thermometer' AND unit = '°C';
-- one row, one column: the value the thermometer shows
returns 25 °C
